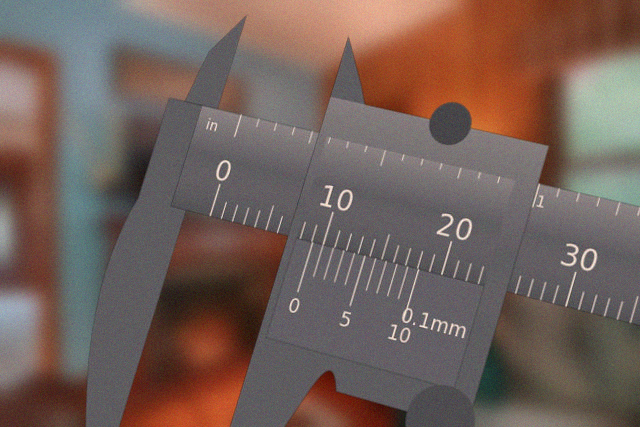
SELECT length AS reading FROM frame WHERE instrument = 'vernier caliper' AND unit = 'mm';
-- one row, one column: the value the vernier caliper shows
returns 9.1 mm
